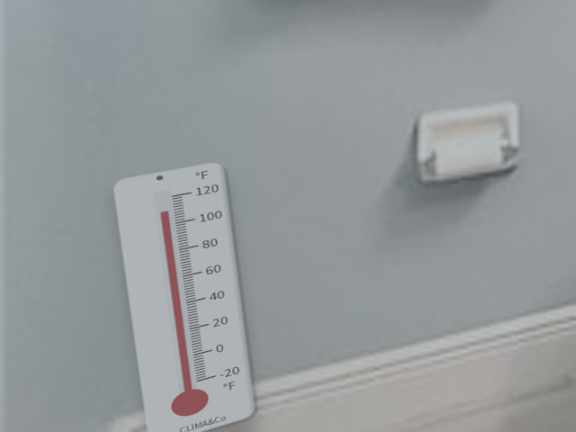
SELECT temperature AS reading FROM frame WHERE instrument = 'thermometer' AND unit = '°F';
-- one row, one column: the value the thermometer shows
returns 110 °F
